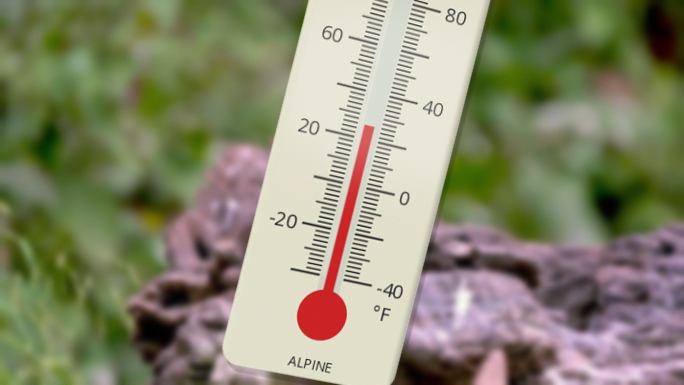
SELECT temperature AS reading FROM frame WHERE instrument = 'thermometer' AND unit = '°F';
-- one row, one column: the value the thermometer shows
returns 26 °F
